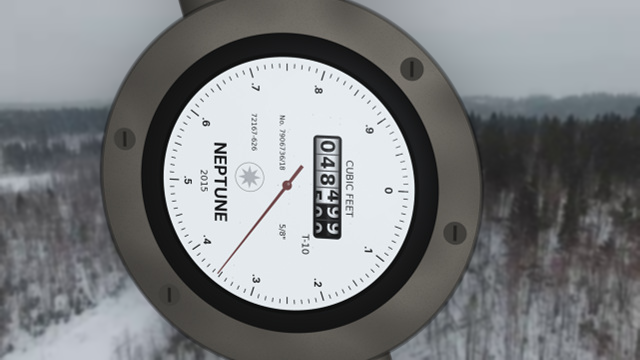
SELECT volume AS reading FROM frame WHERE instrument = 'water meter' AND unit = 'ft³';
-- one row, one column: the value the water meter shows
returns 48499.35 ft³
